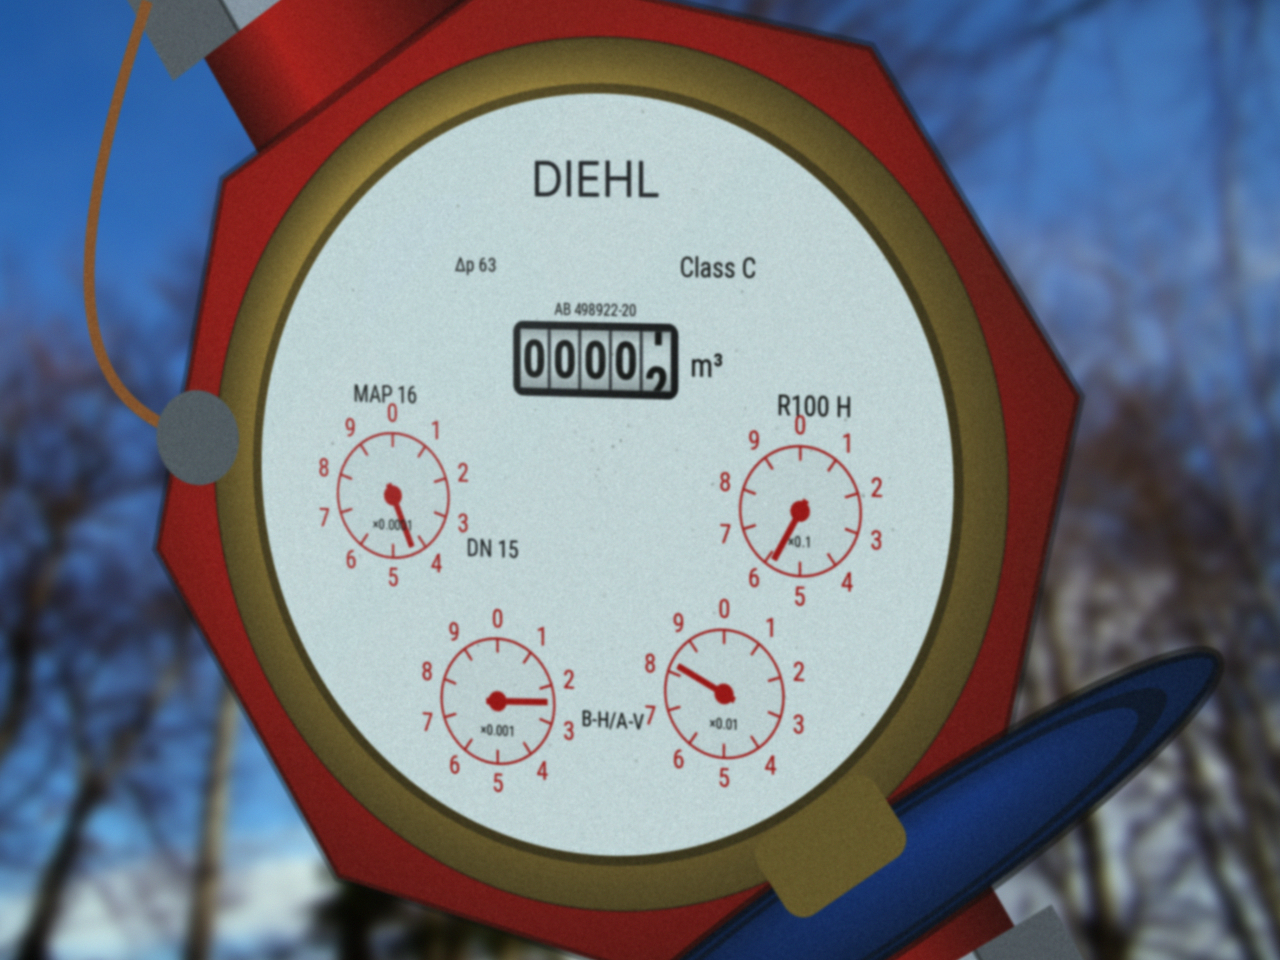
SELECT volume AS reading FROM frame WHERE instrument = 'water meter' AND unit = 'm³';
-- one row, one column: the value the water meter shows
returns 1.5824 m³
